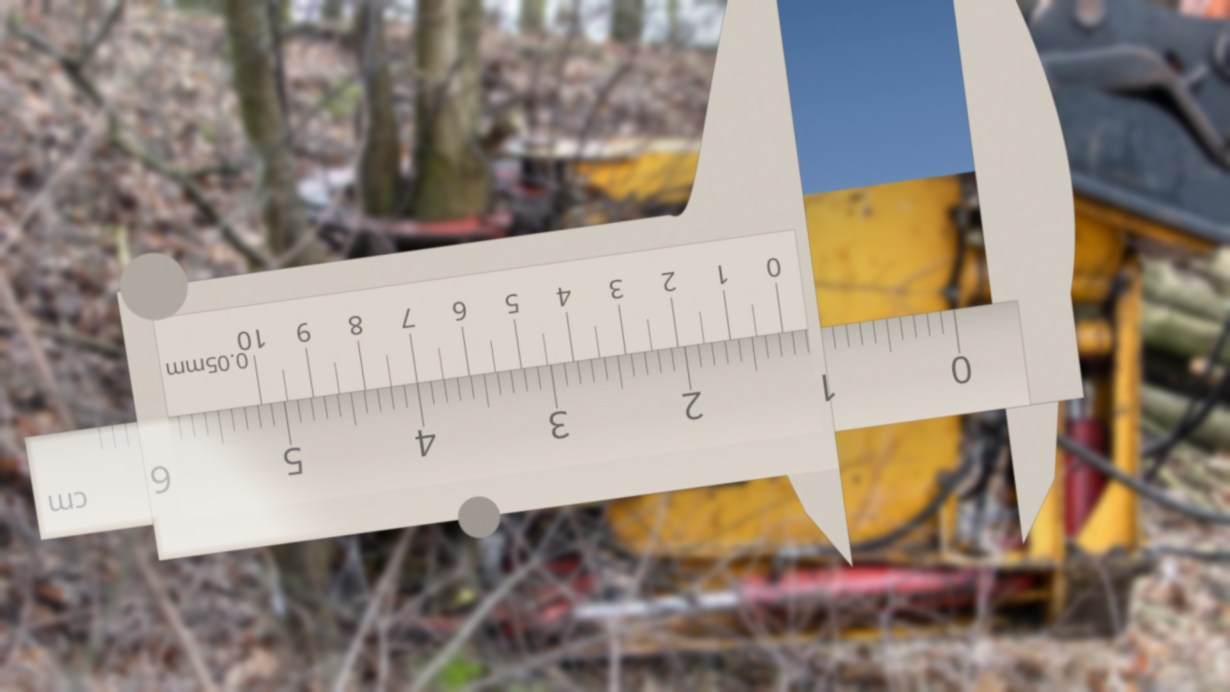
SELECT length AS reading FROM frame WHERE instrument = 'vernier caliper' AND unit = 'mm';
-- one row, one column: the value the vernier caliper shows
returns 12.7 mm
